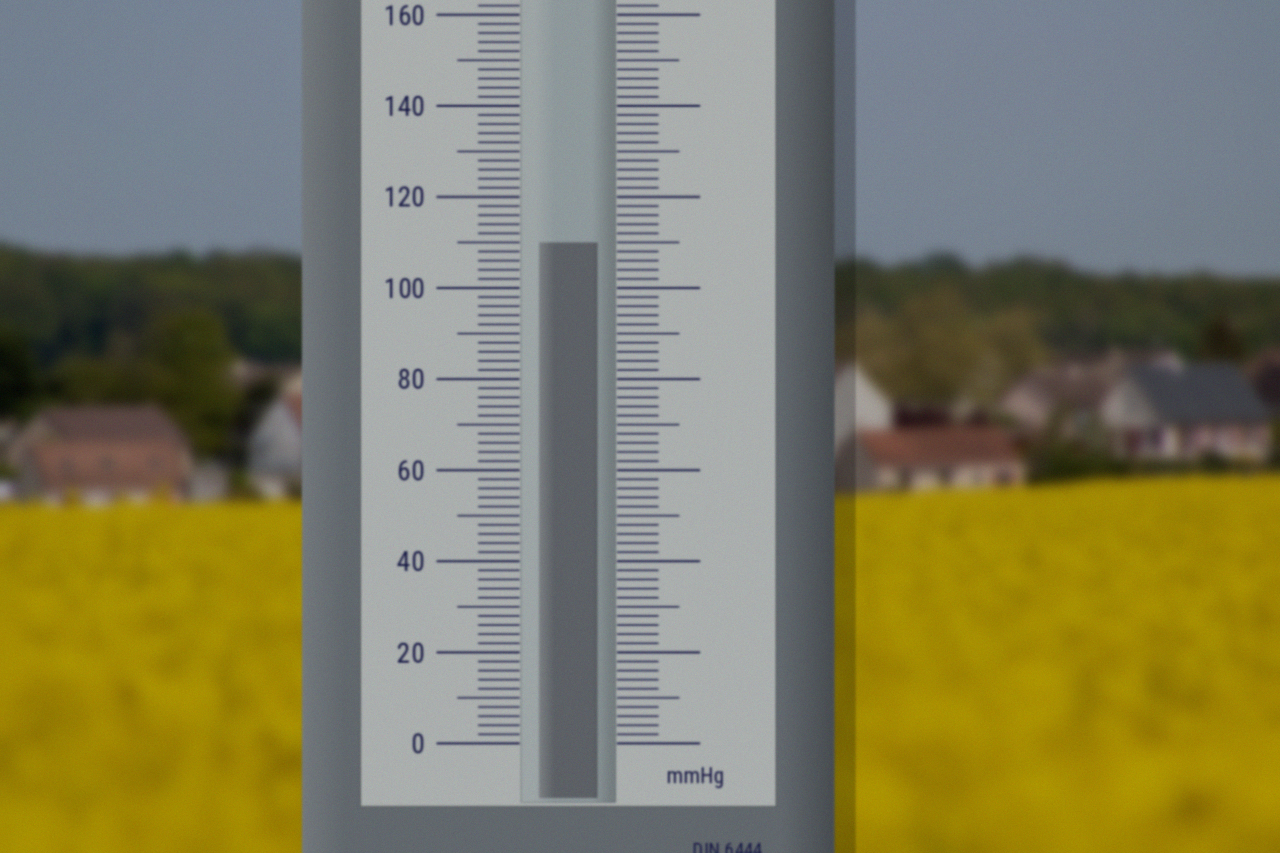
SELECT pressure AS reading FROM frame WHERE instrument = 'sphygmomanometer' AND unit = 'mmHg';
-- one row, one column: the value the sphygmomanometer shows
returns 110 mmHg
